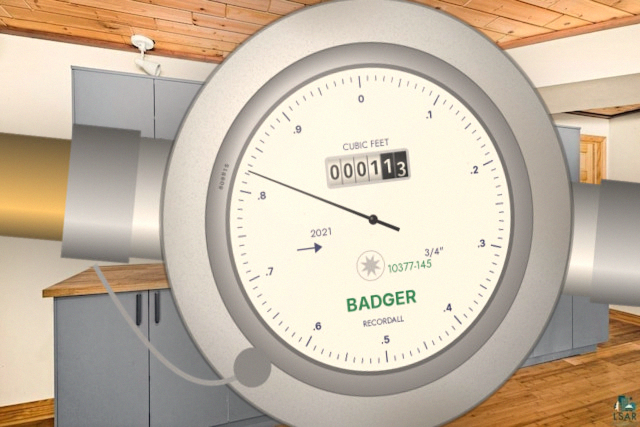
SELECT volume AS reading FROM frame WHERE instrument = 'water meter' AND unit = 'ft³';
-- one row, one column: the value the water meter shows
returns 112.82 ft³
